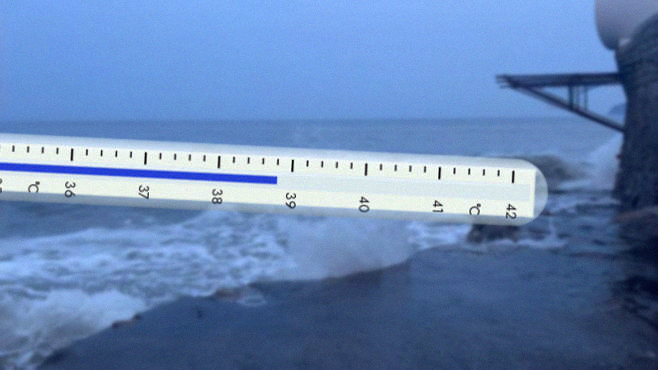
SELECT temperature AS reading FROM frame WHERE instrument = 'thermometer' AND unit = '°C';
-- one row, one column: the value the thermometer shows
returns 38.8 °C
